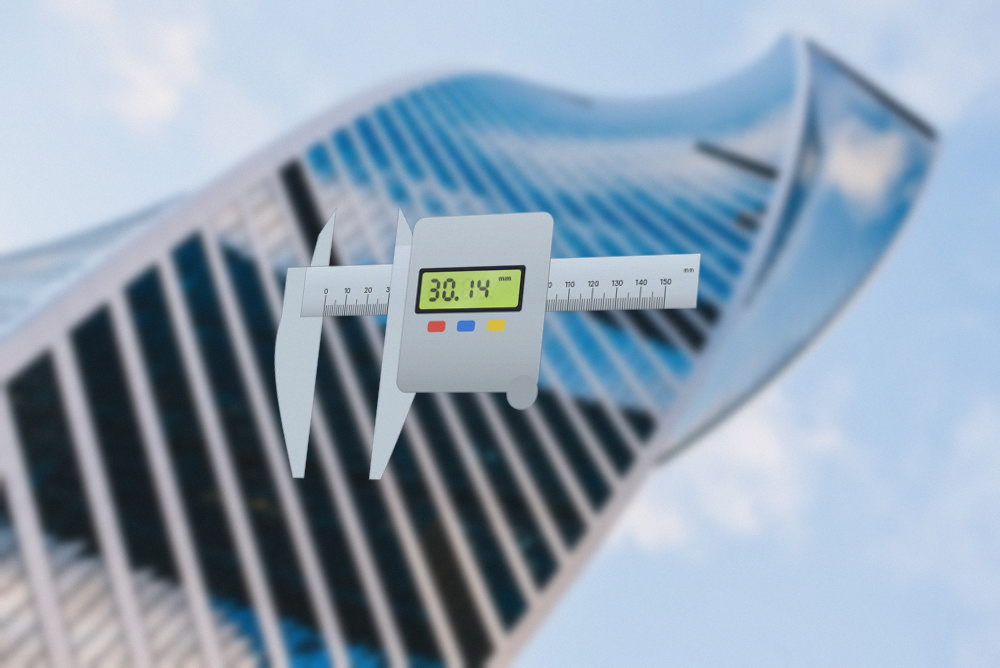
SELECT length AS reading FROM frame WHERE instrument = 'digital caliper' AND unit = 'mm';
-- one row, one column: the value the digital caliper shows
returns 30.14 mm
